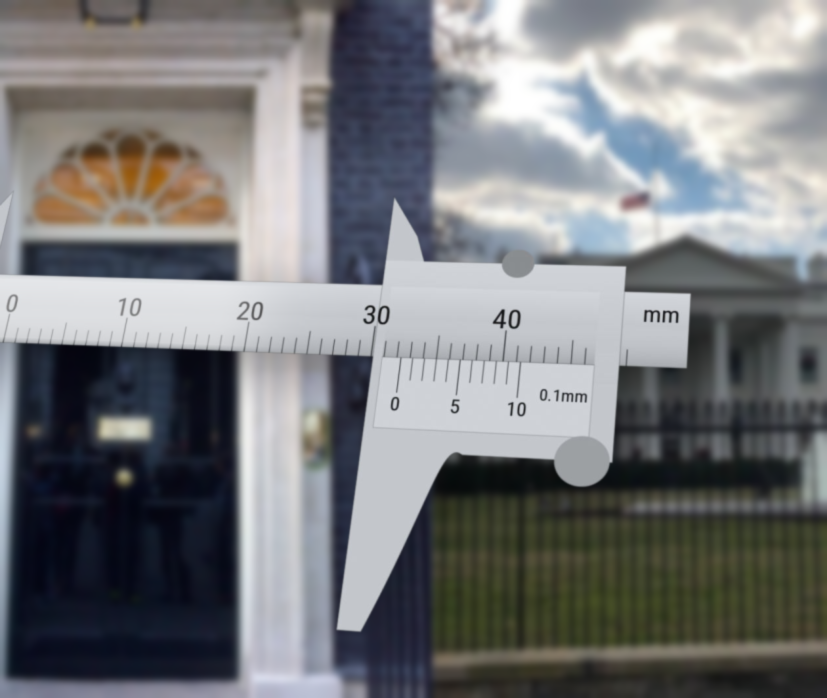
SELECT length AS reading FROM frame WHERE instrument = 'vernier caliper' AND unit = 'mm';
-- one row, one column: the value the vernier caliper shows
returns 32.3 mm
